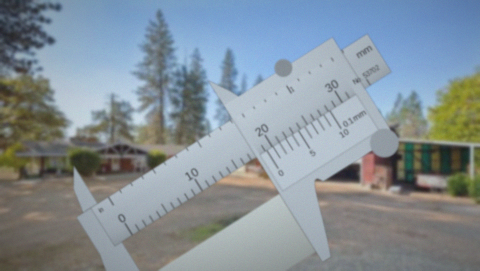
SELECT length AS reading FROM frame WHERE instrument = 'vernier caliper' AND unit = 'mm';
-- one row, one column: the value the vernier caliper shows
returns 19.2 mm
